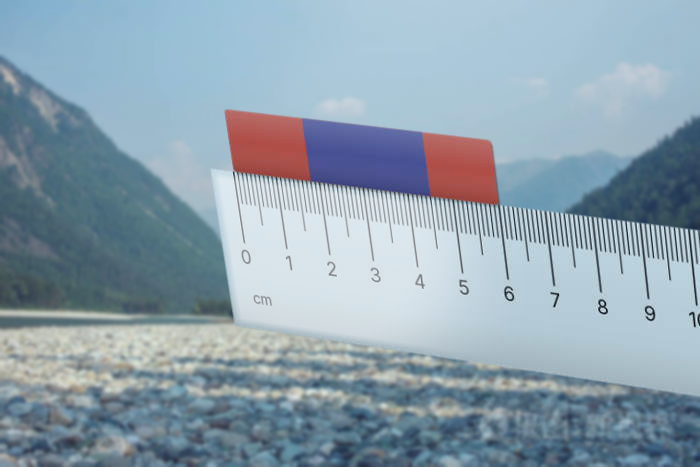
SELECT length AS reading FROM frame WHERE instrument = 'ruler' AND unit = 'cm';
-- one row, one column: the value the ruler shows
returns 6 cm
